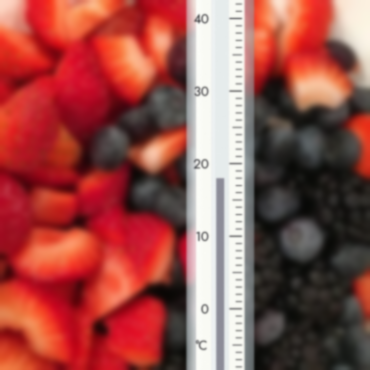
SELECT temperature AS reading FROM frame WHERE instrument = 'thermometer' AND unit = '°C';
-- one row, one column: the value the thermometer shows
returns 18 °C
